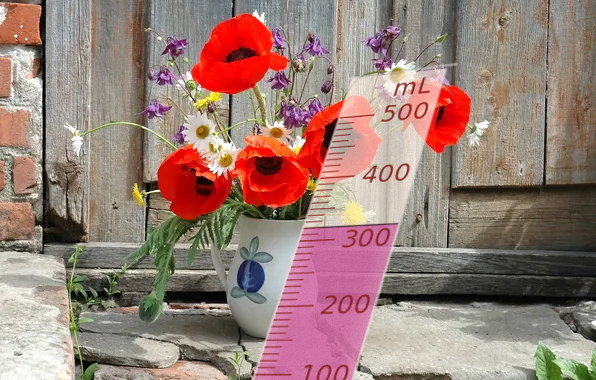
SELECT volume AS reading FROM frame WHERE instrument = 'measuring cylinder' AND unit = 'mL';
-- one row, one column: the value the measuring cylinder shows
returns 320 mL
